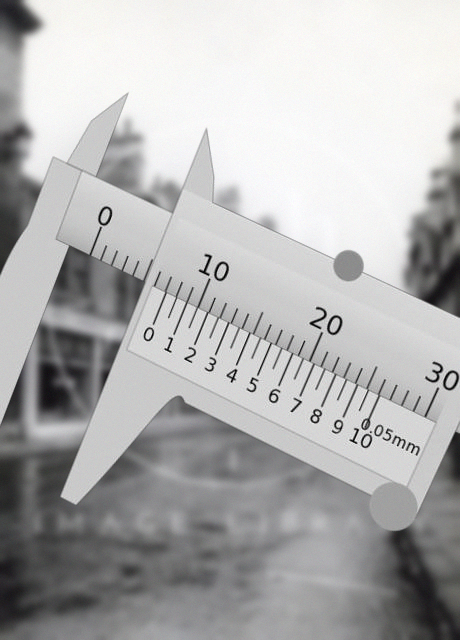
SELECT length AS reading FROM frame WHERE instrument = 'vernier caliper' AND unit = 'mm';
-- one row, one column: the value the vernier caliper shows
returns 7.1 mm
